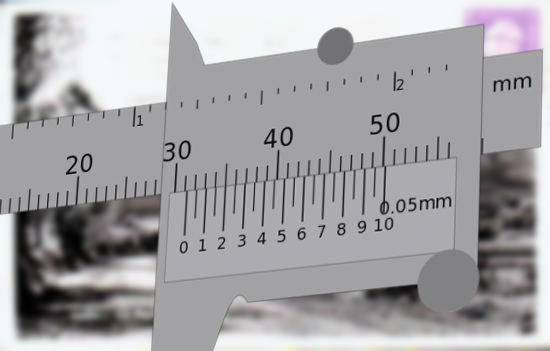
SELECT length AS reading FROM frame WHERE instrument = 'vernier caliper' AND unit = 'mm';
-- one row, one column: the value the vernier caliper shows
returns 31.2 mm
